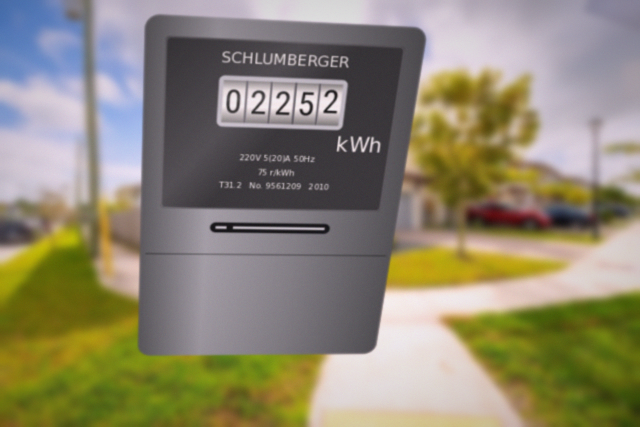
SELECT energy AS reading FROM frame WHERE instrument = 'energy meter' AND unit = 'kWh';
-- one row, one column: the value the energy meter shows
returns 2252 kWh
